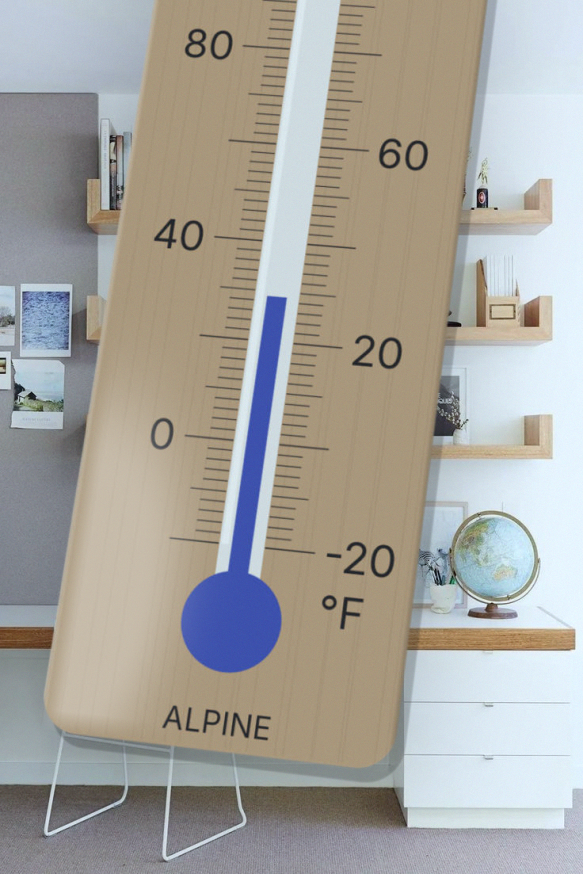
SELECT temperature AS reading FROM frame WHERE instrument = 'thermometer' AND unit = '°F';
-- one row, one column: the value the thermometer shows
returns 29 °F
